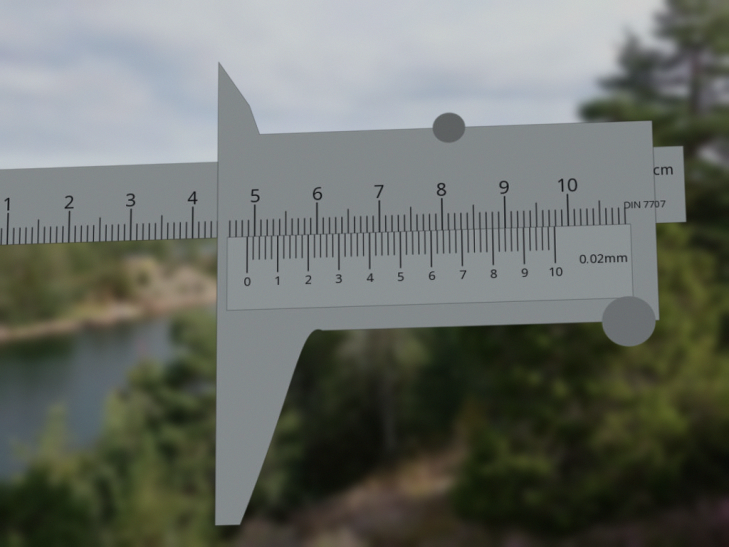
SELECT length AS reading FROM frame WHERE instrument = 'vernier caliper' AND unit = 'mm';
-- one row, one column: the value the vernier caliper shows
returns 48.8 mm
